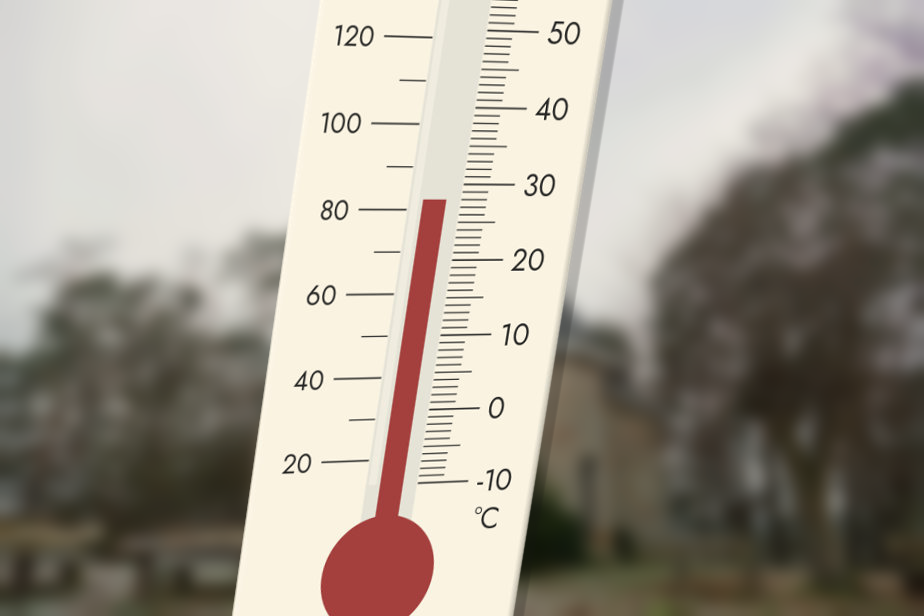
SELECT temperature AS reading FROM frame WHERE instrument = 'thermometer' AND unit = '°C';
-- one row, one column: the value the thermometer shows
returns 28 °C
